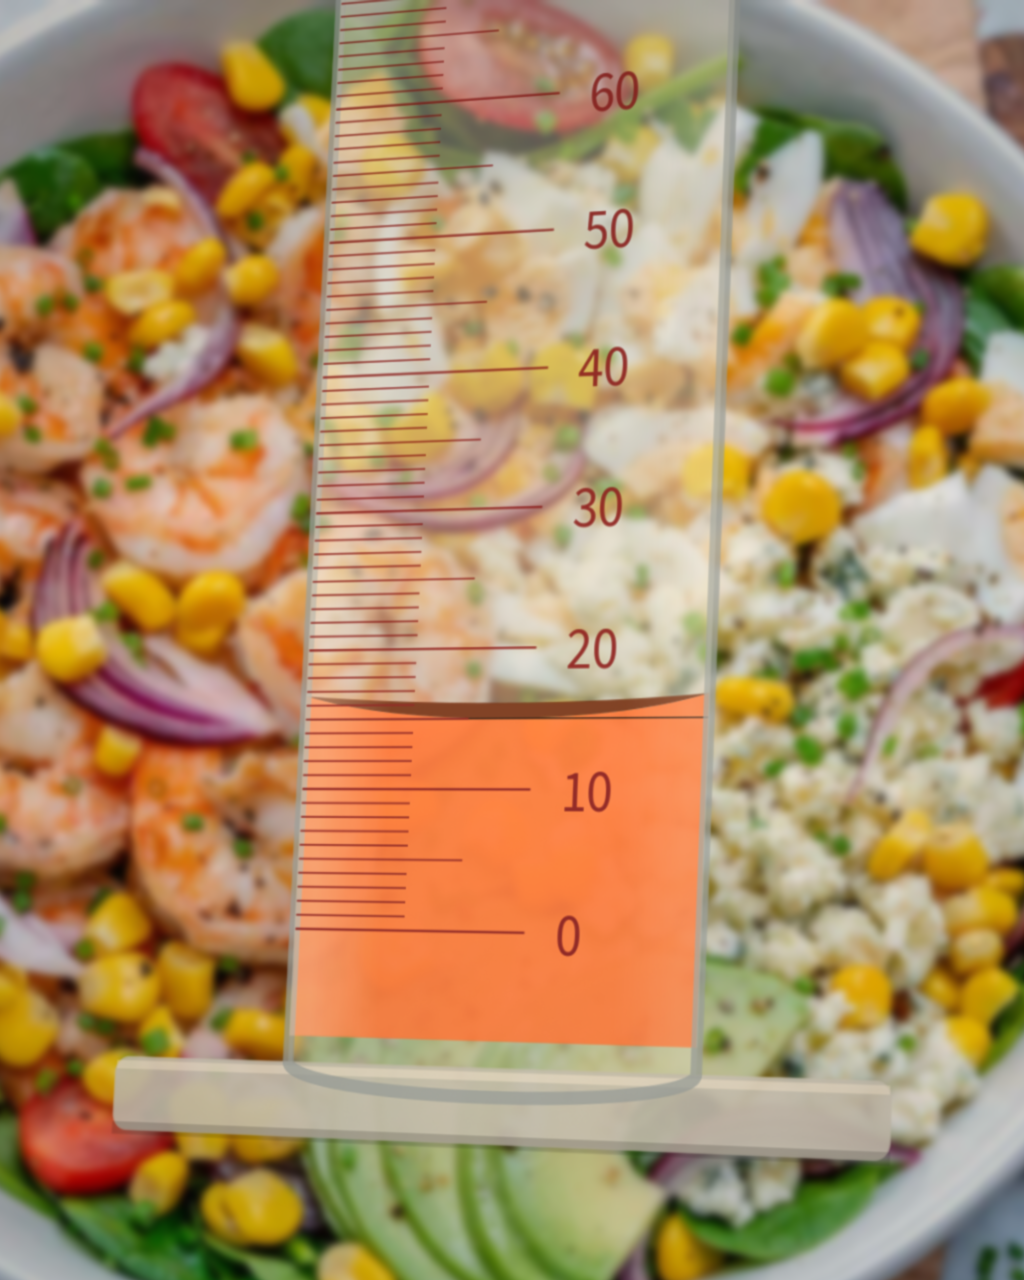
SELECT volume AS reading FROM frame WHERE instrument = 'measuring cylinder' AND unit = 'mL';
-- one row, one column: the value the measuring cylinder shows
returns 15 mL
